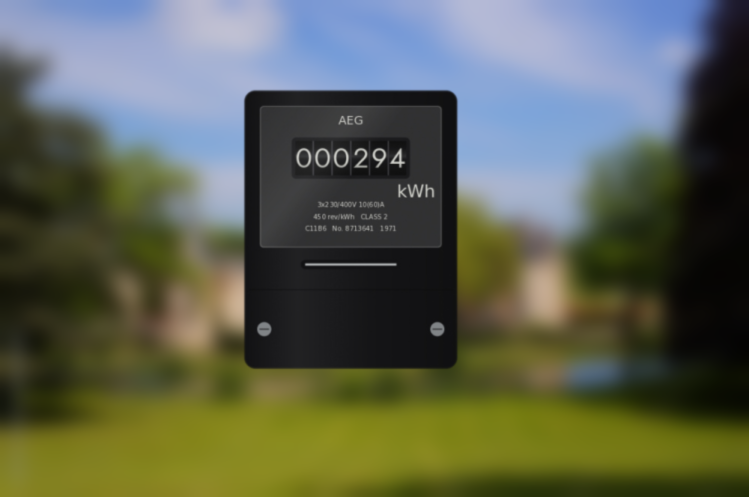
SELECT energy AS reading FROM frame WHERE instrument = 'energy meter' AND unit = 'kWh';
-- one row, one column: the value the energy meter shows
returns 294 kWh
